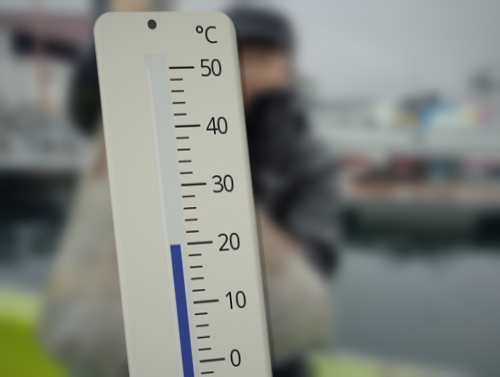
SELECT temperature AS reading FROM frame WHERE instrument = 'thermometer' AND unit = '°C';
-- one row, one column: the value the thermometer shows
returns 20 °C
